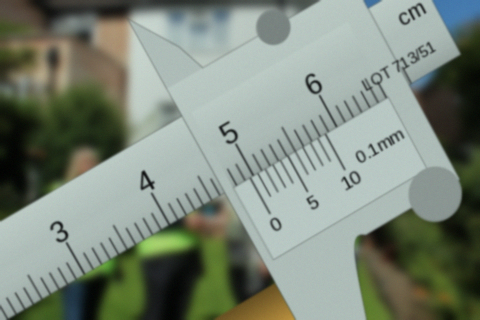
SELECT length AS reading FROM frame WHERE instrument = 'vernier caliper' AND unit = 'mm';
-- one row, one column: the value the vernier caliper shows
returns 49.6 mm
